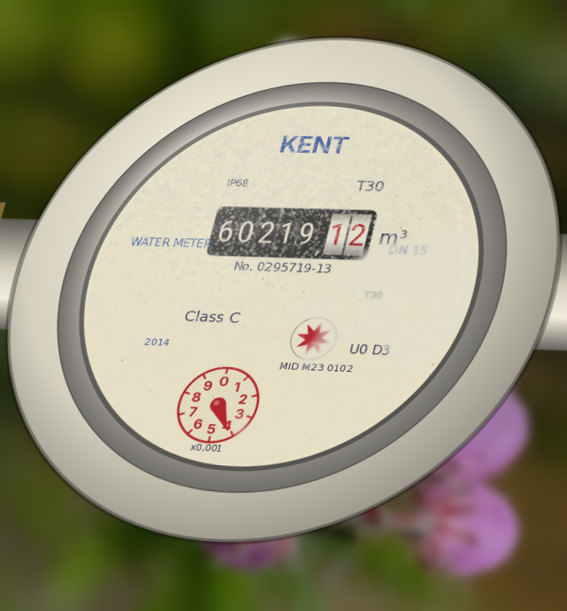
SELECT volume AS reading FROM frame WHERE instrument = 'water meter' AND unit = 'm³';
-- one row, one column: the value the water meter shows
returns 60219.124 m³
